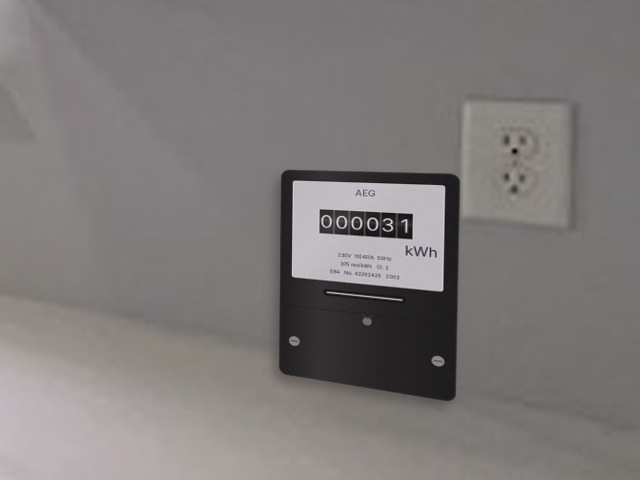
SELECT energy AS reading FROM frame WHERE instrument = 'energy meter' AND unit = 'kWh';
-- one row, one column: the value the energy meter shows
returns 31 kWh
